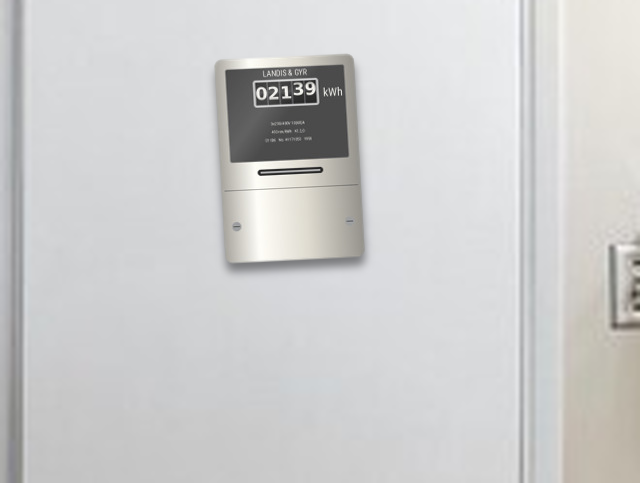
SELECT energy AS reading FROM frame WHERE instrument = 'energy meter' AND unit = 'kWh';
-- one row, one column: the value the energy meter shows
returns 2139 kWh
